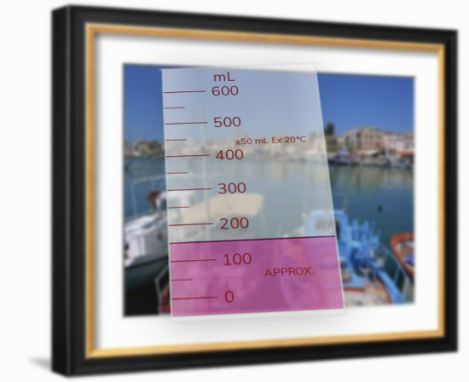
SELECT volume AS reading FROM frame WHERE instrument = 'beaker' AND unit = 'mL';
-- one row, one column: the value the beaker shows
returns 150 mL
